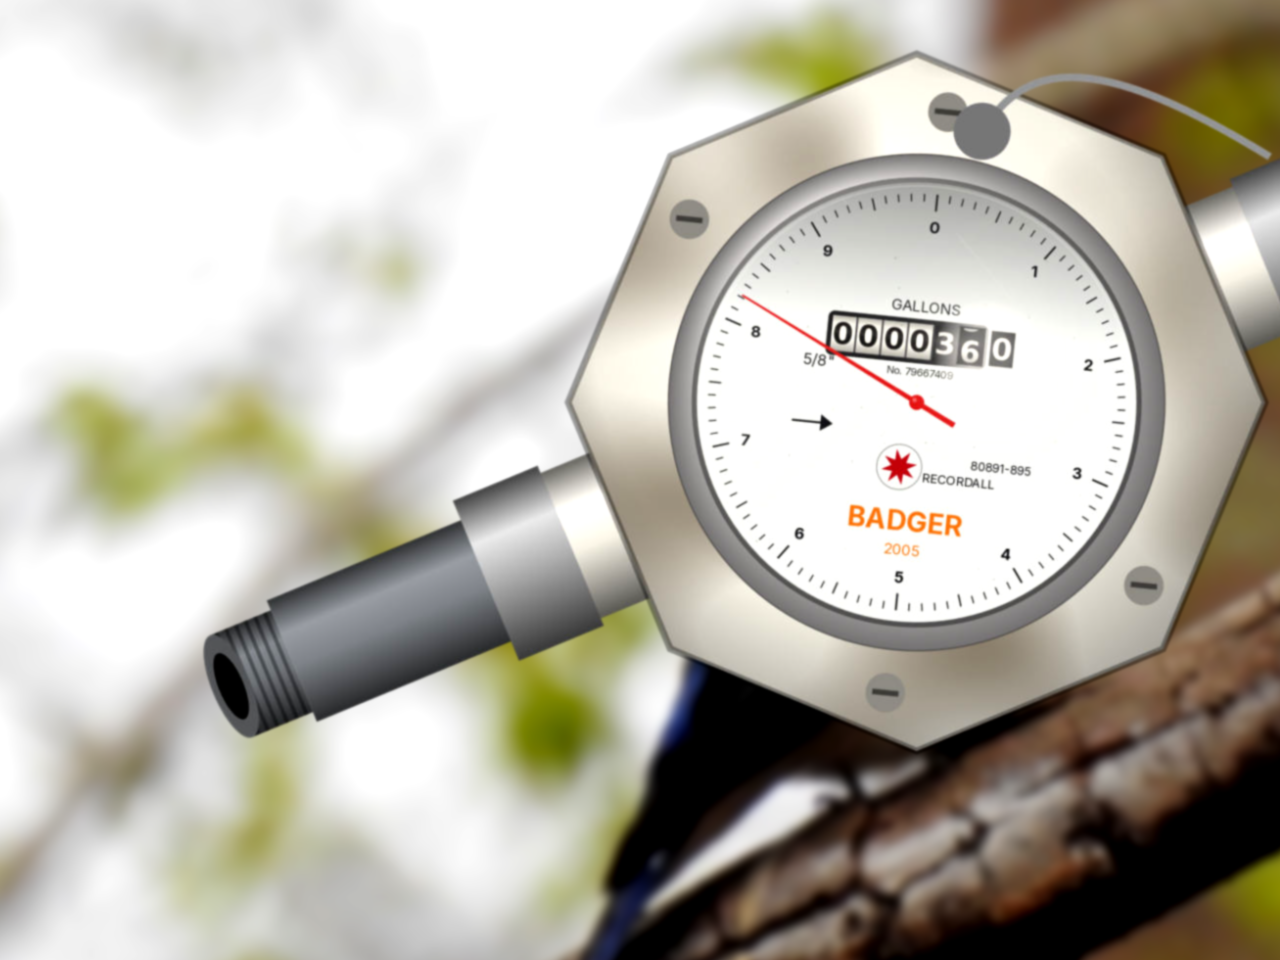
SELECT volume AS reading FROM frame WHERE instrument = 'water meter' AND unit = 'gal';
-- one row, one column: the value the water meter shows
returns 358.2 gal
